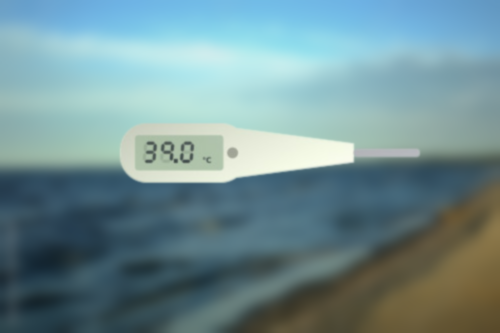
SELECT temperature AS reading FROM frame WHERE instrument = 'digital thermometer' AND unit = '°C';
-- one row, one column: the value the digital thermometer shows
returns 39.0 °C
